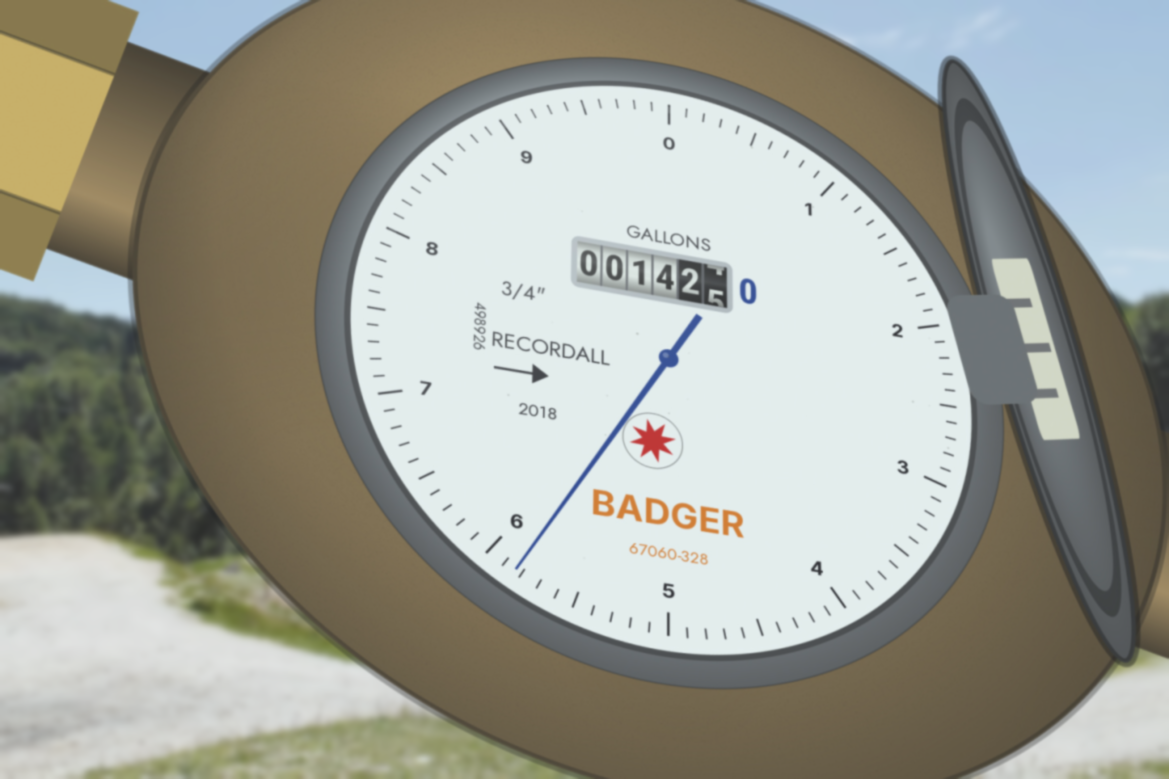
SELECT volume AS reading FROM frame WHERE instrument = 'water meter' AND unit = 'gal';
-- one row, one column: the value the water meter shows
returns 14245.8 gal
